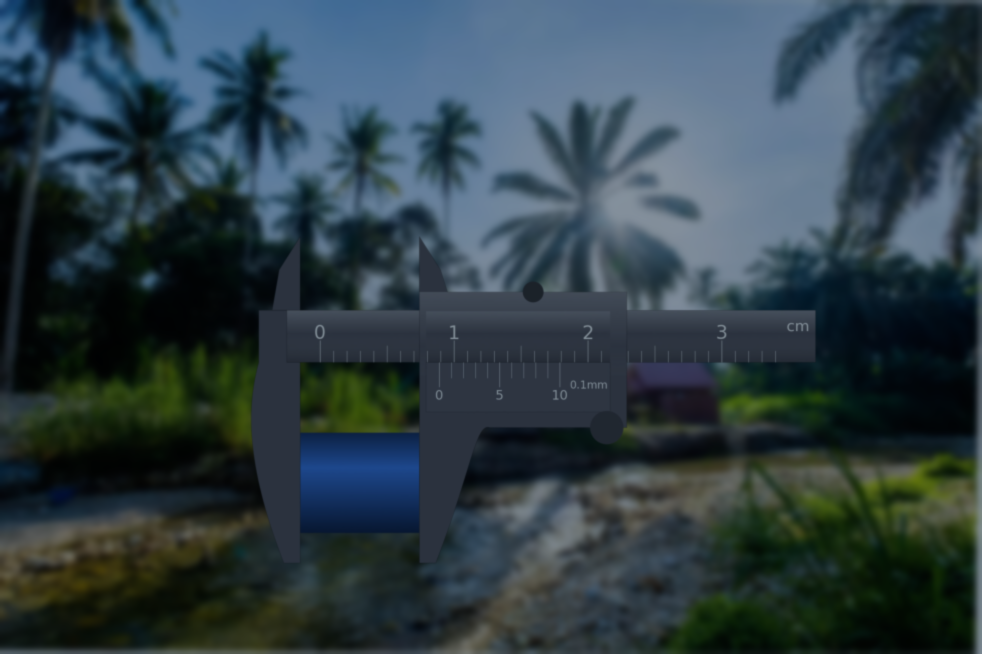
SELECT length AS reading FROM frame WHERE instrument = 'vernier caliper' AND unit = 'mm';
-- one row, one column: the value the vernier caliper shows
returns 8.9 mm
